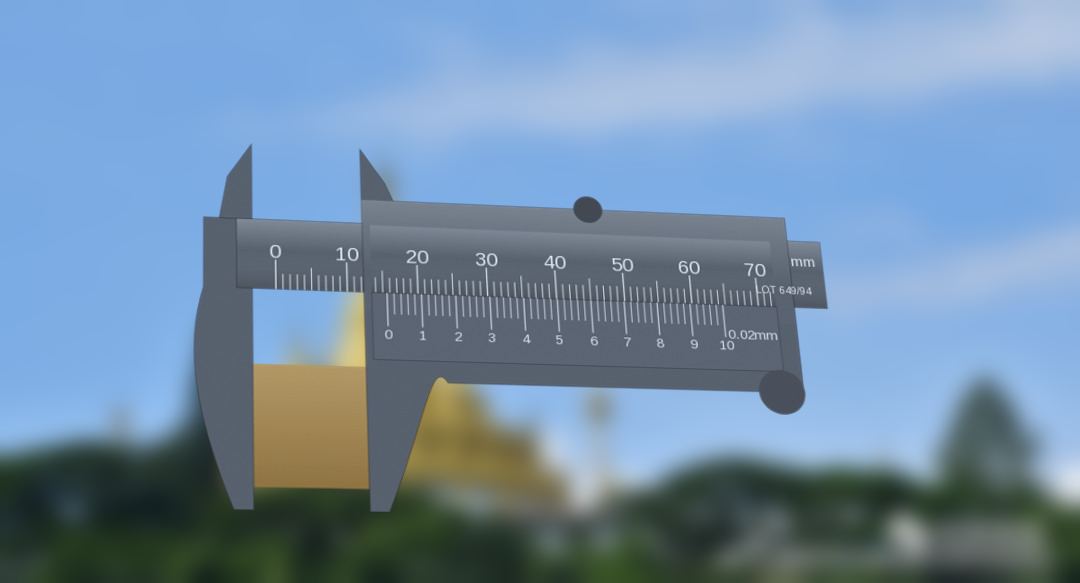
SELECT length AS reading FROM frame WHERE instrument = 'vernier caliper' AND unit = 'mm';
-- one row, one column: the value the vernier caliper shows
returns 15.6 mm
